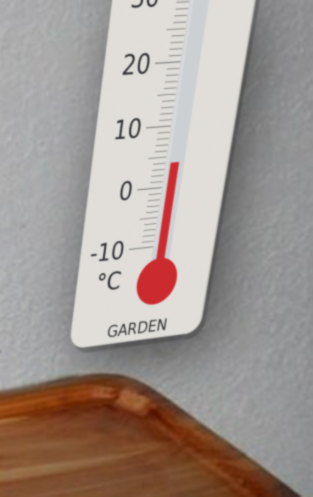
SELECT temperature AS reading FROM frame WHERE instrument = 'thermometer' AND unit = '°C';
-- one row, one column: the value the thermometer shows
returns 4 °C
